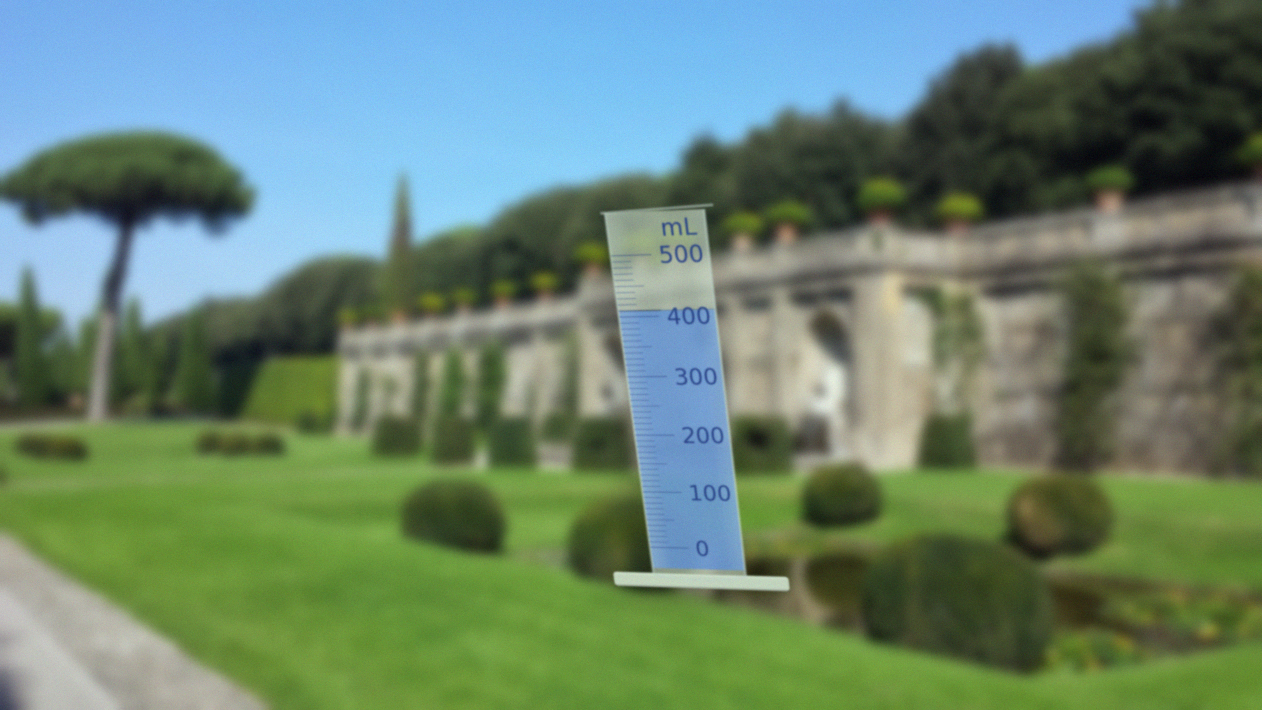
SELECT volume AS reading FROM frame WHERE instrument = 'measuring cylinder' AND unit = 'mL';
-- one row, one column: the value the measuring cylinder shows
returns 410 mL
